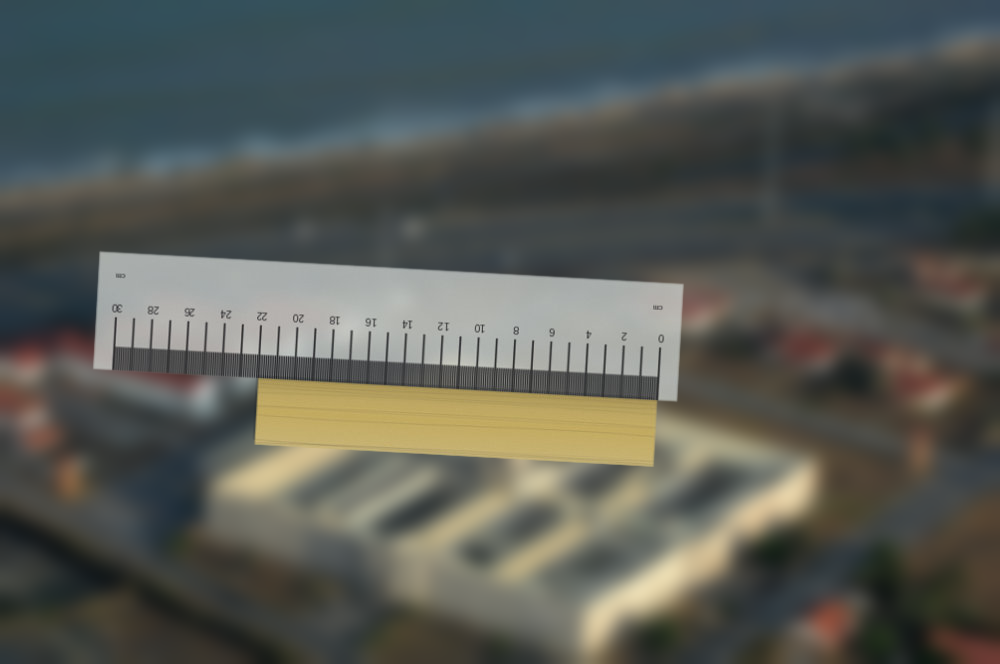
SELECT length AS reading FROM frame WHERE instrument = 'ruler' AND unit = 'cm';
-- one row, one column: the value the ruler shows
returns 22 cm
